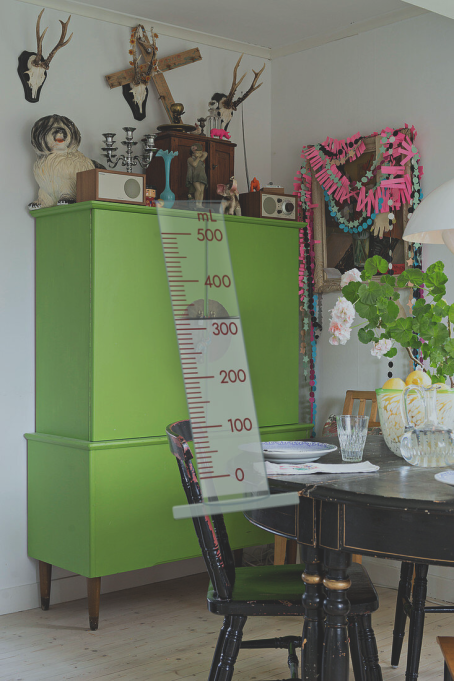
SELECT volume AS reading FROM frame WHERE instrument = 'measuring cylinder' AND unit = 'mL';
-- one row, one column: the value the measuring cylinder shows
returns 320 mL
